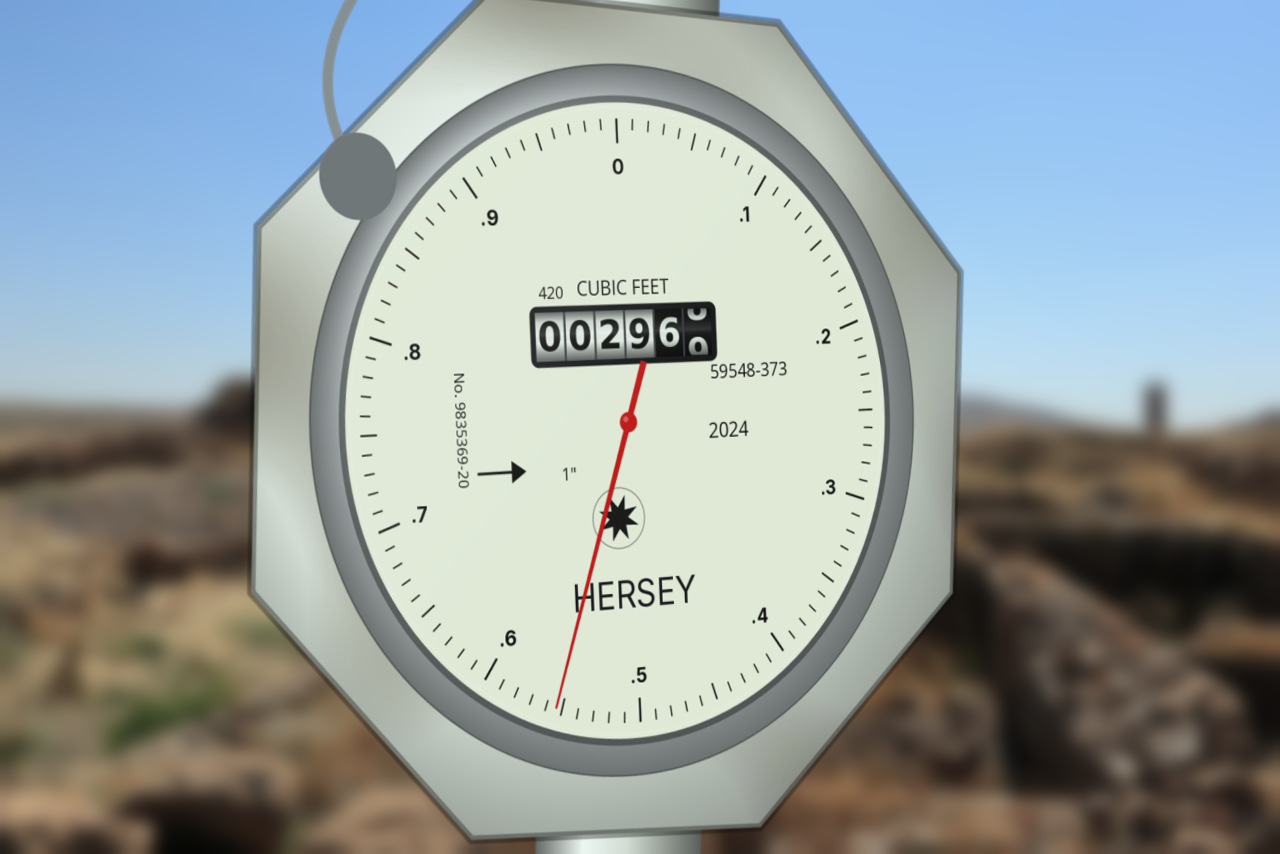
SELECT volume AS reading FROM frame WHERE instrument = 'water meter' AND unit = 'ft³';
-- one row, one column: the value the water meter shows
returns 2968.55 ft³
